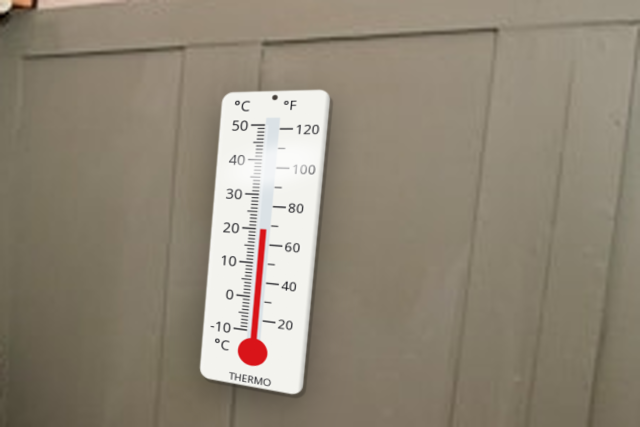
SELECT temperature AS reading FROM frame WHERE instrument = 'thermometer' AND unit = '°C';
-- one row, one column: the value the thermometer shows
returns 20 °C
